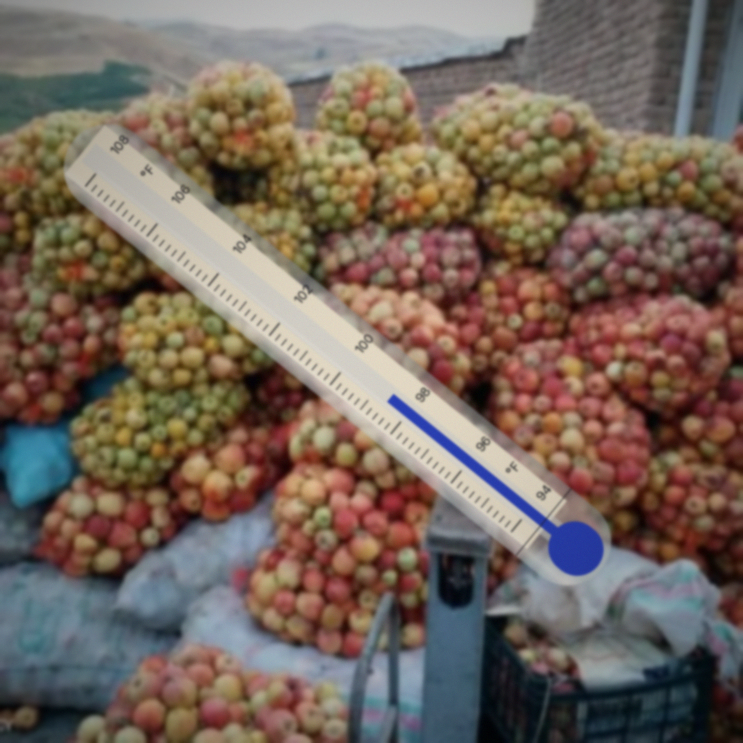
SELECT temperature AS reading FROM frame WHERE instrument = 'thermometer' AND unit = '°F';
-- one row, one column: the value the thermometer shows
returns 98.6 °F
